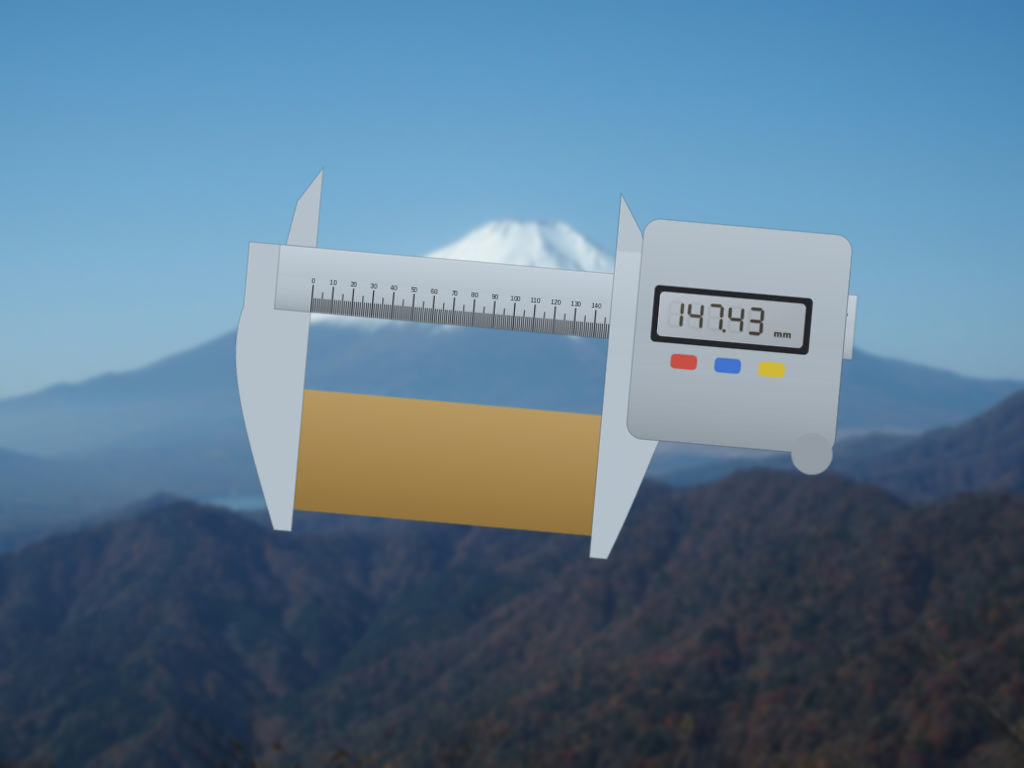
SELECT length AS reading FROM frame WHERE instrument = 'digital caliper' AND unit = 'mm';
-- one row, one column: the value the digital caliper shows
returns 147.43 mm
